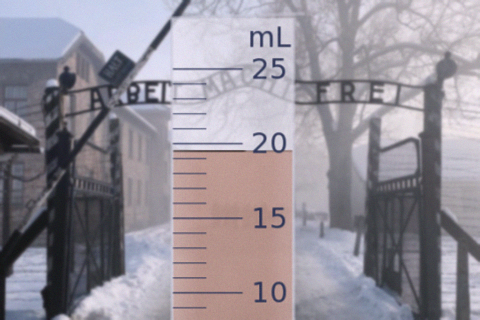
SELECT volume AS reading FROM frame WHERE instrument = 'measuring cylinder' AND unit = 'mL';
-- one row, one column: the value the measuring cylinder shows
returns 19.5 mL
